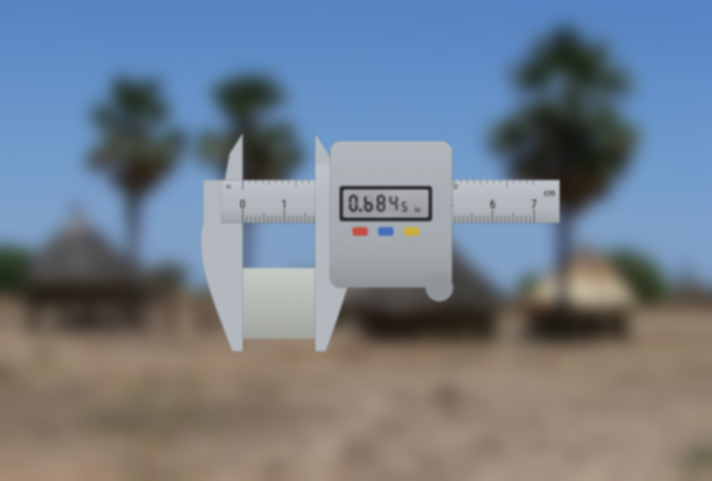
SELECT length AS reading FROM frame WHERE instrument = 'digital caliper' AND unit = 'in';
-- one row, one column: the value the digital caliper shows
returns 0.6845 in
